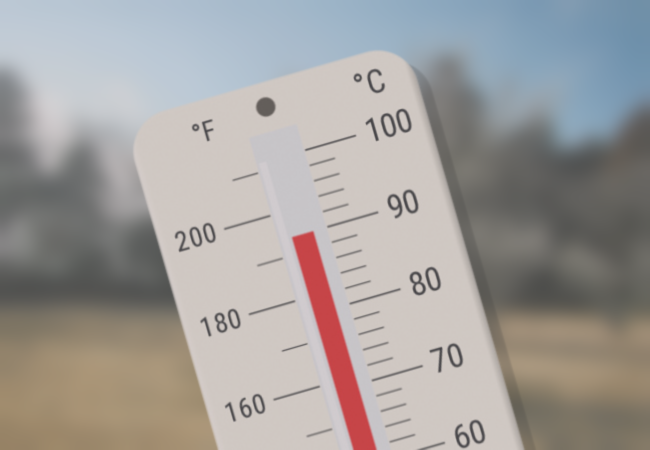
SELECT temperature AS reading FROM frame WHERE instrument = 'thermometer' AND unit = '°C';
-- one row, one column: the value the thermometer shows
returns 90 °C
